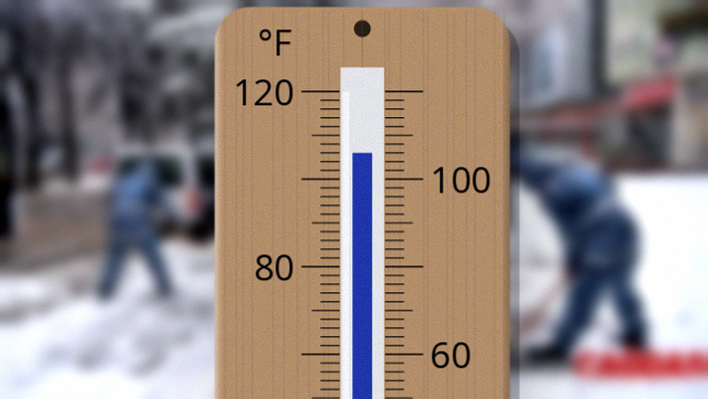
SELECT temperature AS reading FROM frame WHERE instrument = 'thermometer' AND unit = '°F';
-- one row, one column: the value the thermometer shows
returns 106 °F
